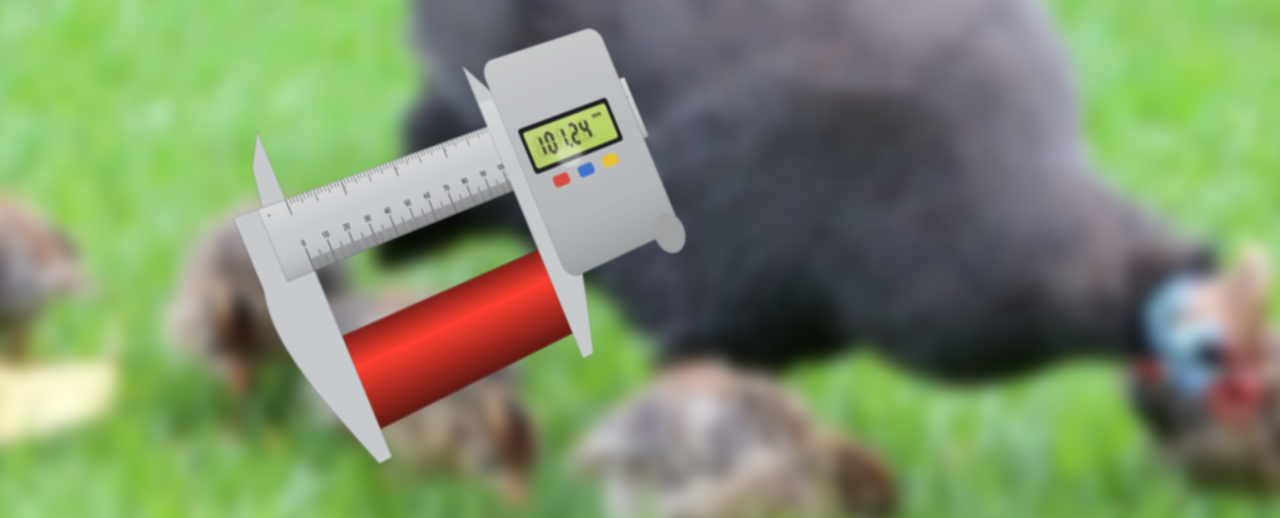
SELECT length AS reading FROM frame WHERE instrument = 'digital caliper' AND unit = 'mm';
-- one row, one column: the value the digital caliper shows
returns 101.24 mm
